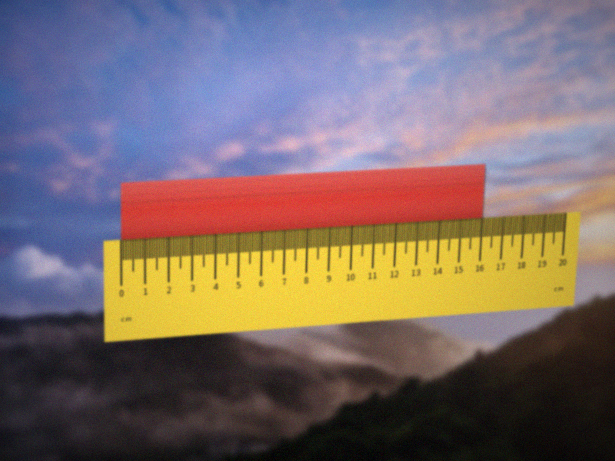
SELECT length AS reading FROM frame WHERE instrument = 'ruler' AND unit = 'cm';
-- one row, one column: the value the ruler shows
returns 16 cm
